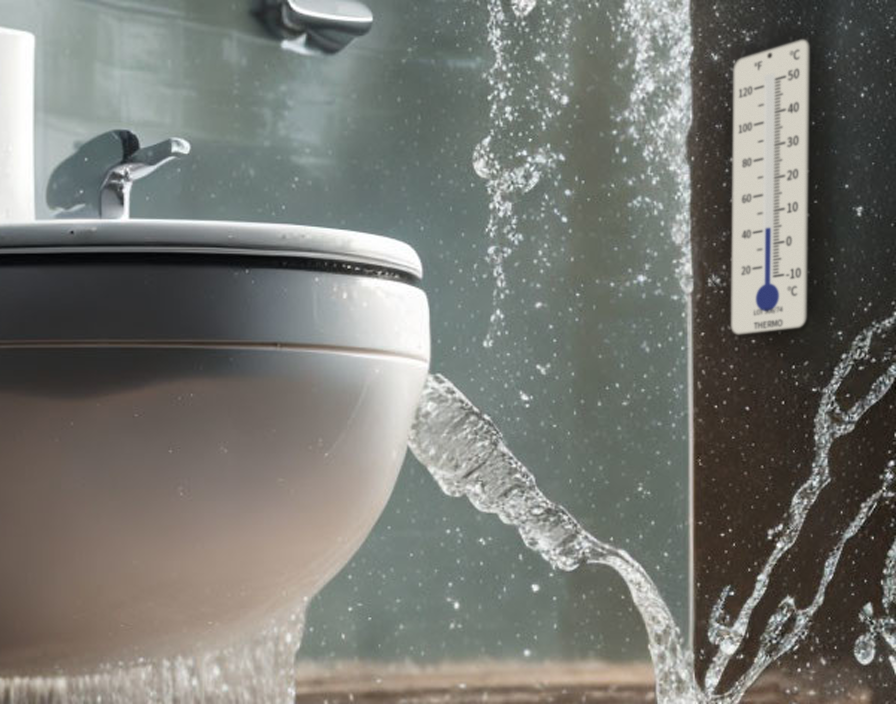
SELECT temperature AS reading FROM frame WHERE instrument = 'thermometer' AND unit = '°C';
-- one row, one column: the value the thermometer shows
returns 5 °C
